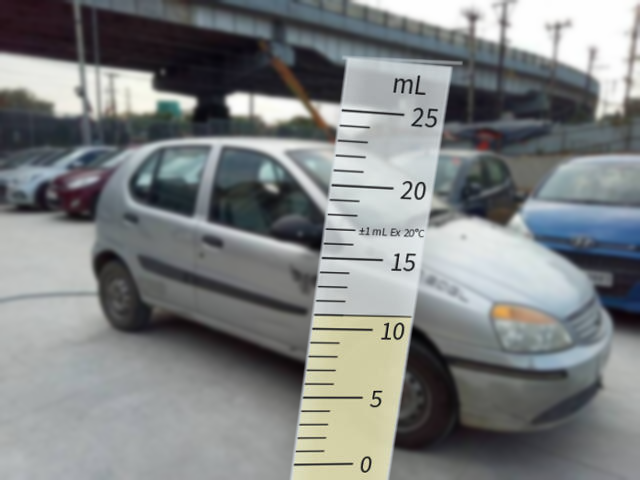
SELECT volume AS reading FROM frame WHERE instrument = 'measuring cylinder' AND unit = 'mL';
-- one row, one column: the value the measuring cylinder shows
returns 11 mL
